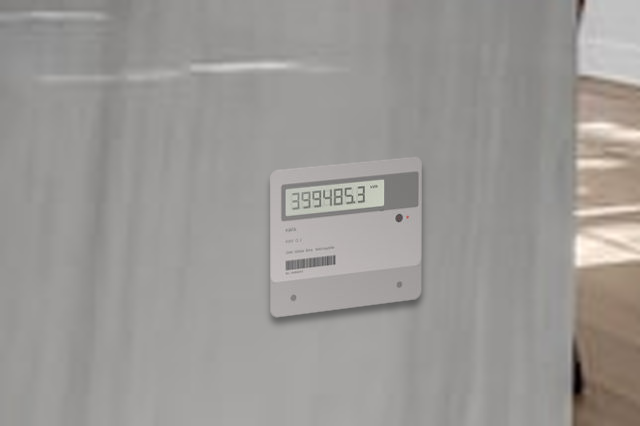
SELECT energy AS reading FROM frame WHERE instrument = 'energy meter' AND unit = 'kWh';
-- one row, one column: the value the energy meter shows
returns 399485.3 kWh
